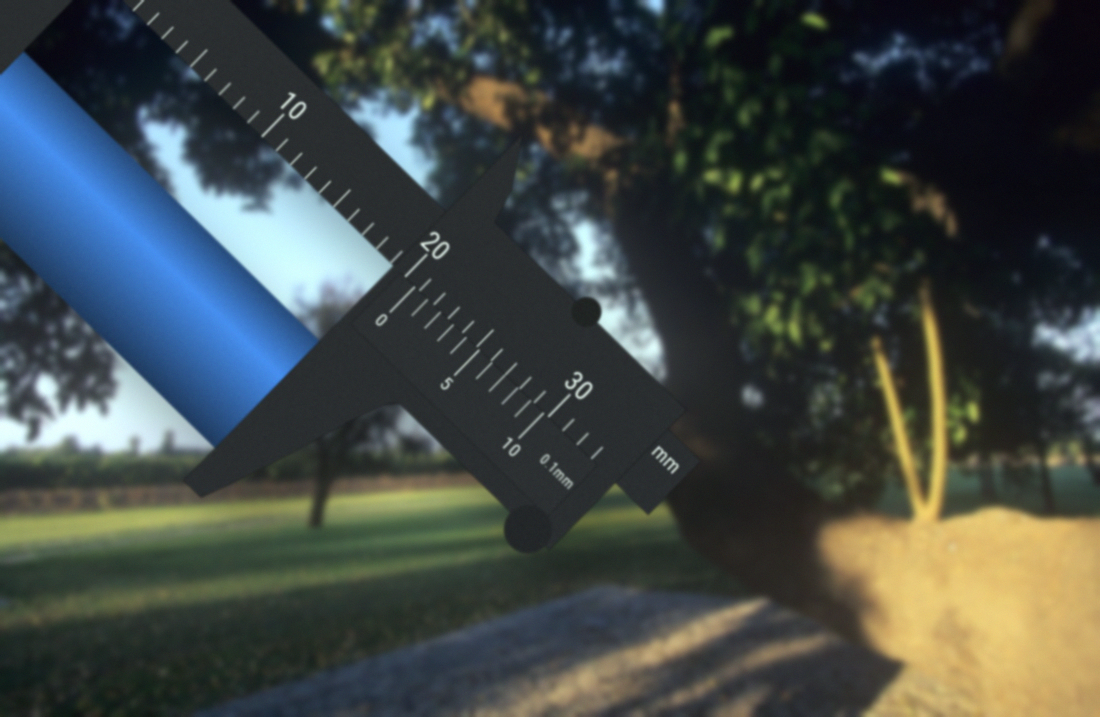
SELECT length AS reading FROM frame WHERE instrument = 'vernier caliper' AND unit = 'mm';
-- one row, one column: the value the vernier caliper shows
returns 20.7 mm
